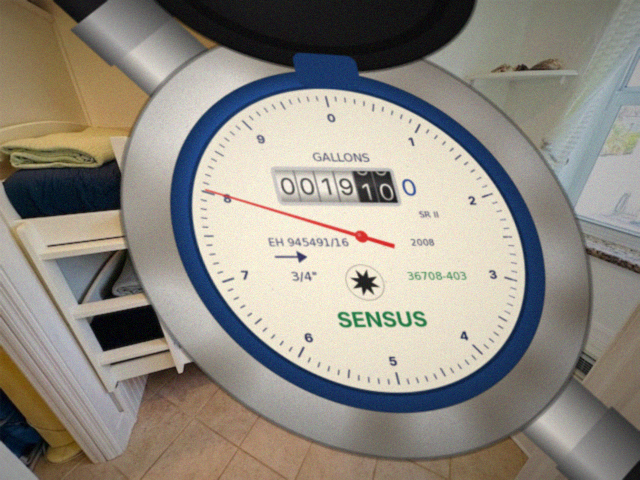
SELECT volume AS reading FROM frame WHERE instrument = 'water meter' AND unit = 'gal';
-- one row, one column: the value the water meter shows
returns 19098.0 gal
